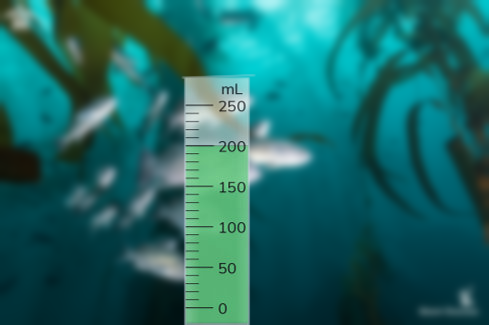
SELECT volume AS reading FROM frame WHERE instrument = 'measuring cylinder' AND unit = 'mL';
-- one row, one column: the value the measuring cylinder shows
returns 200 mL
